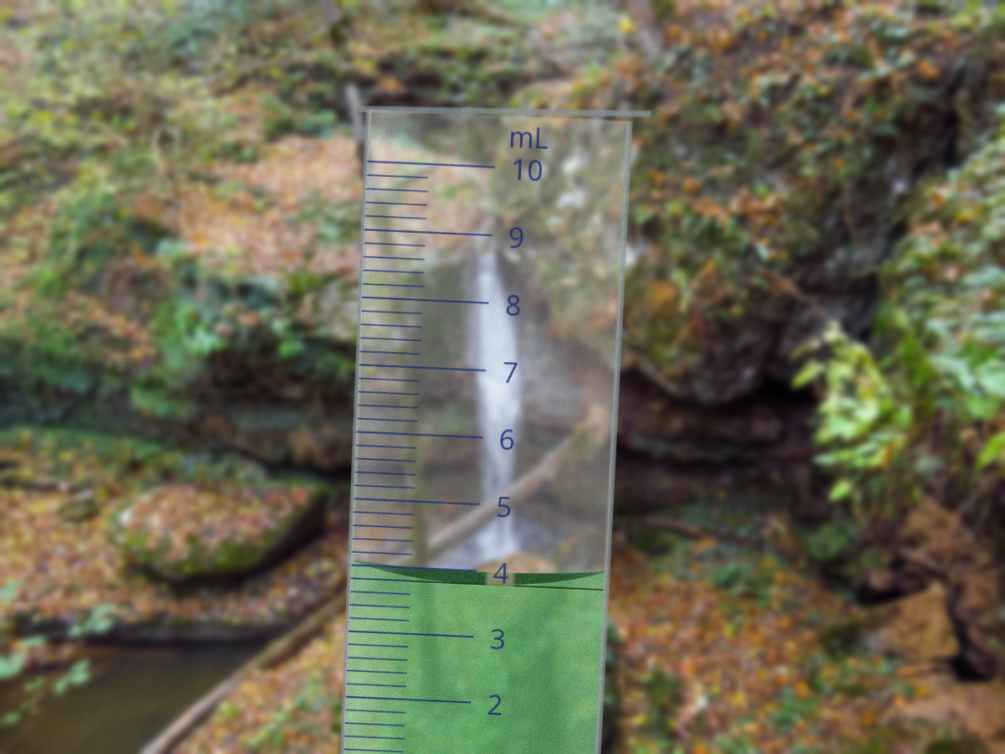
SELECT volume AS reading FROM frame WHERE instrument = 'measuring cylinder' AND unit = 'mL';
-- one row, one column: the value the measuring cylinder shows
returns 3.8 mL
